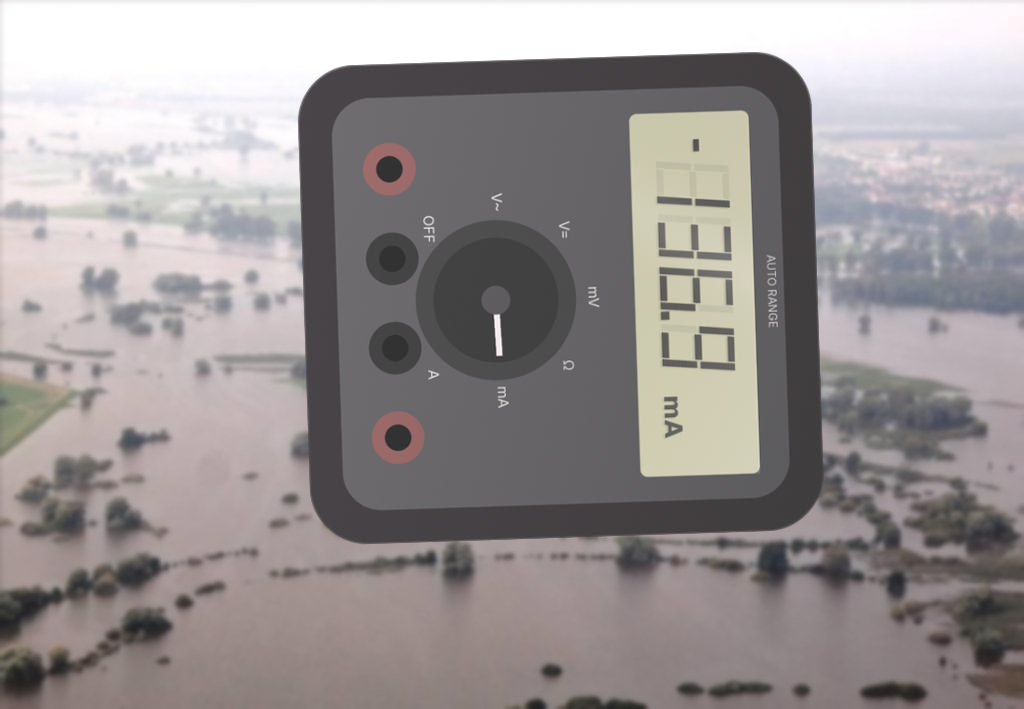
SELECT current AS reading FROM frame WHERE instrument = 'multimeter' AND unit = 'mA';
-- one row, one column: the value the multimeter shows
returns -136.9 mA
